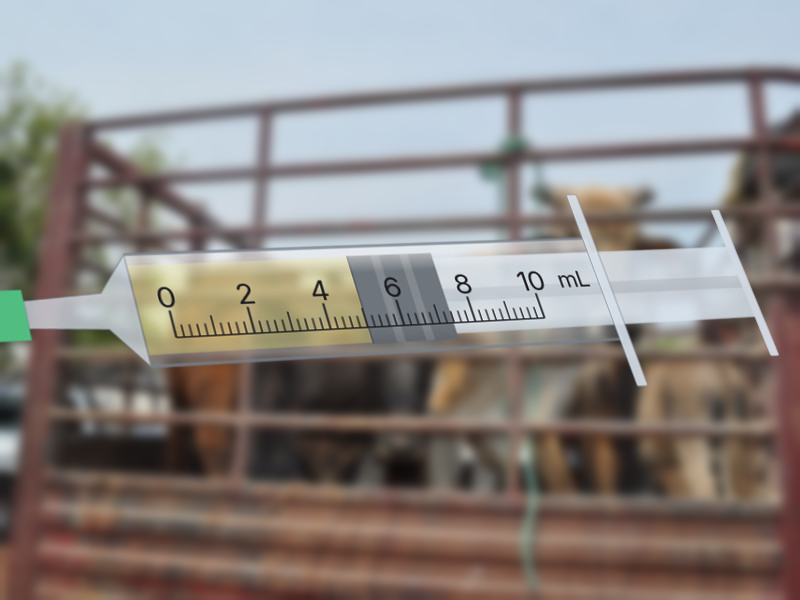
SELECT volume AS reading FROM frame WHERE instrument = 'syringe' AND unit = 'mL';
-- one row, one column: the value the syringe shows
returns 5 mL
